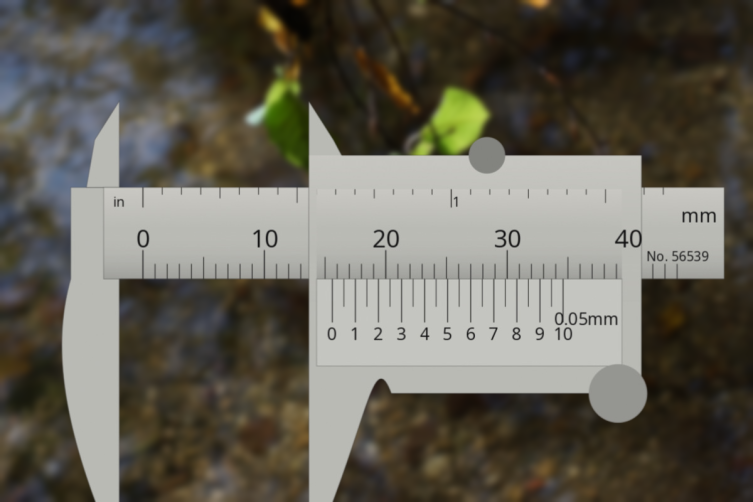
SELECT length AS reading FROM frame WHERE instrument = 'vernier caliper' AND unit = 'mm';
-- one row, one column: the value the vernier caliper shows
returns 15.6 mm
